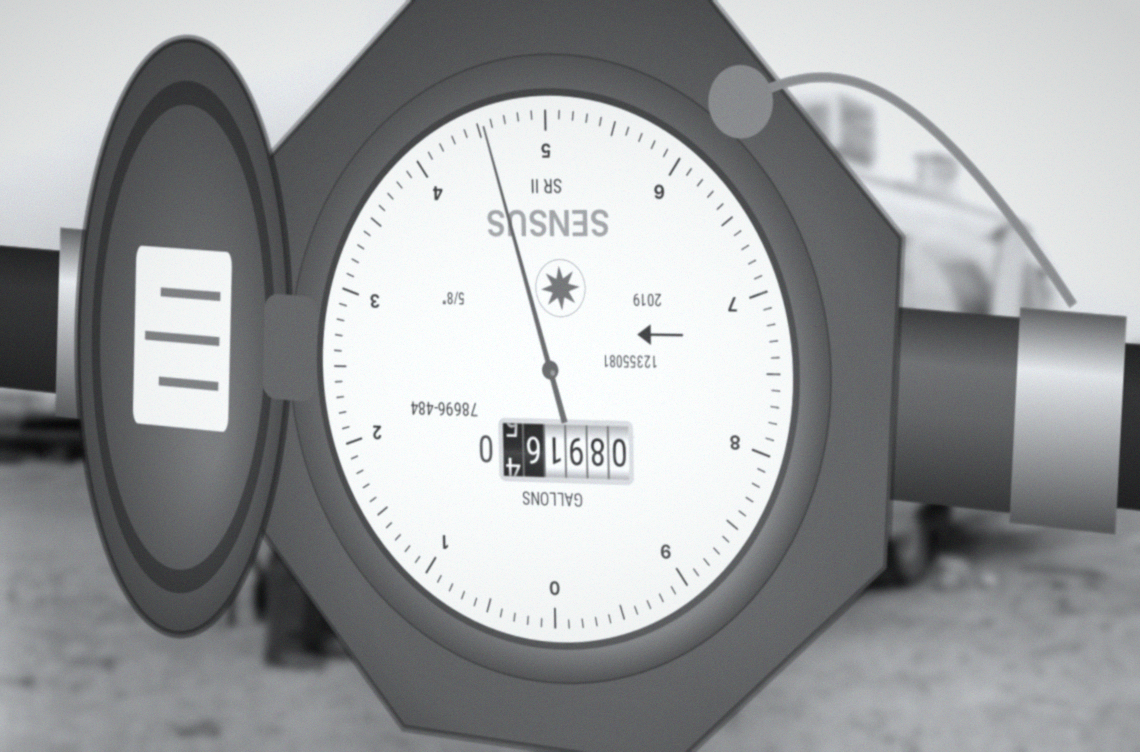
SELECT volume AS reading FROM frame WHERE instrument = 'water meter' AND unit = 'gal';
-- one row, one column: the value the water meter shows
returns 891644.5 gal
